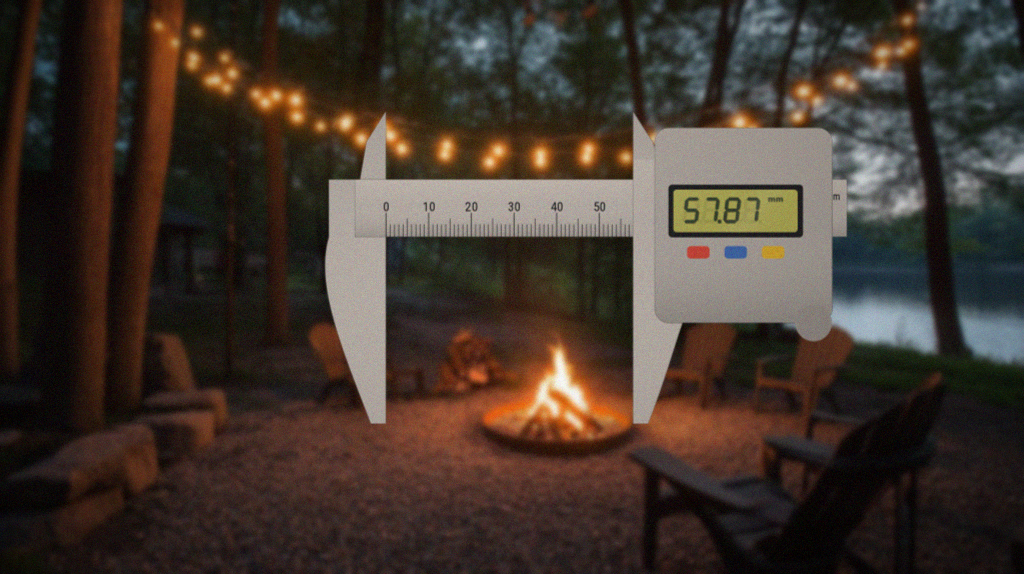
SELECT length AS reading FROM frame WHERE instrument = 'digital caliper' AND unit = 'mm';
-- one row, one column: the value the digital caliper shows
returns 57.87 mm
